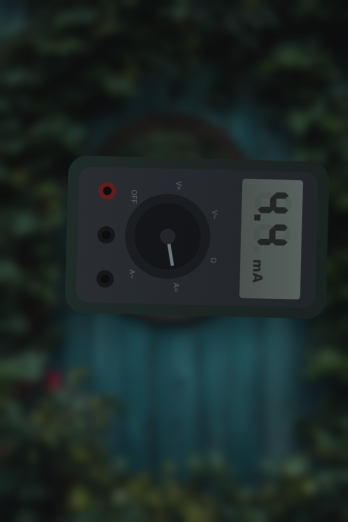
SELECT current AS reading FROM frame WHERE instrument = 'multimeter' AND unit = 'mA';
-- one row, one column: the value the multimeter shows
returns 4.4 mA
